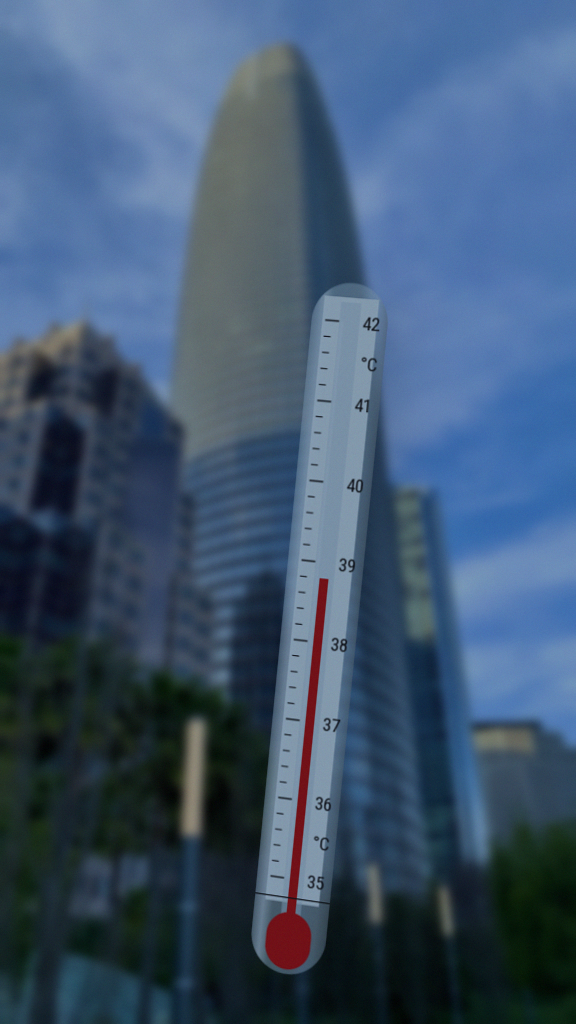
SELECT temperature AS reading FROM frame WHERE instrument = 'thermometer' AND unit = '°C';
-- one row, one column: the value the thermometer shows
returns 38.8 °C
